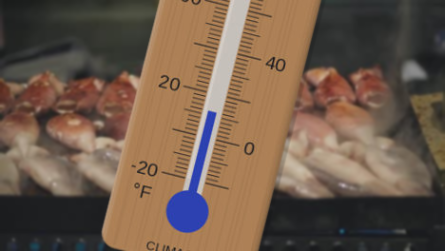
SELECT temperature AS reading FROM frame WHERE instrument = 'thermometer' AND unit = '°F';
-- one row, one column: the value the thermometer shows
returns 12 °F
